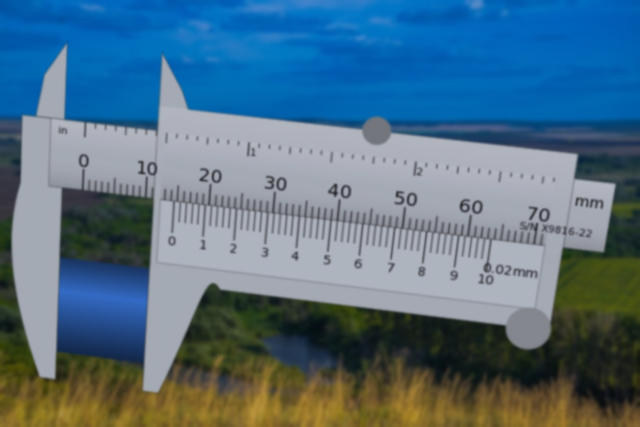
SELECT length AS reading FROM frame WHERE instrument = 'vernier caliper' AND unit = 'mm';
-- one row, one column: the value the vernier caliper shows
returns 14.5 mm
